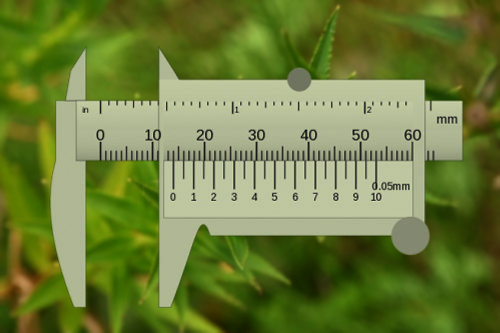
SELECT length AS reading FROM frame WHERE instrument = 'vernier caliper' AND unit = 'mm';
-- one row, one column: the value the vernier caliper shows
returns 14.0 mm
